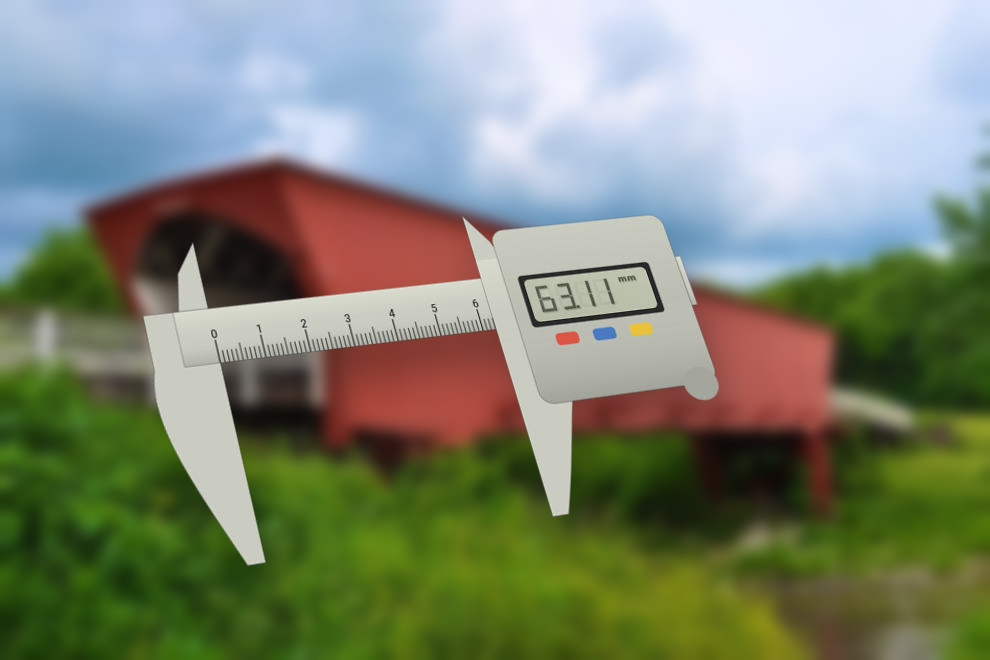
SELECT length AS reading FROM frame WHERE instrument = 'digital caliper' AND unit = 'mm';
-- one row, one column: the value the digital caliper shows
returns 63.11 mm
